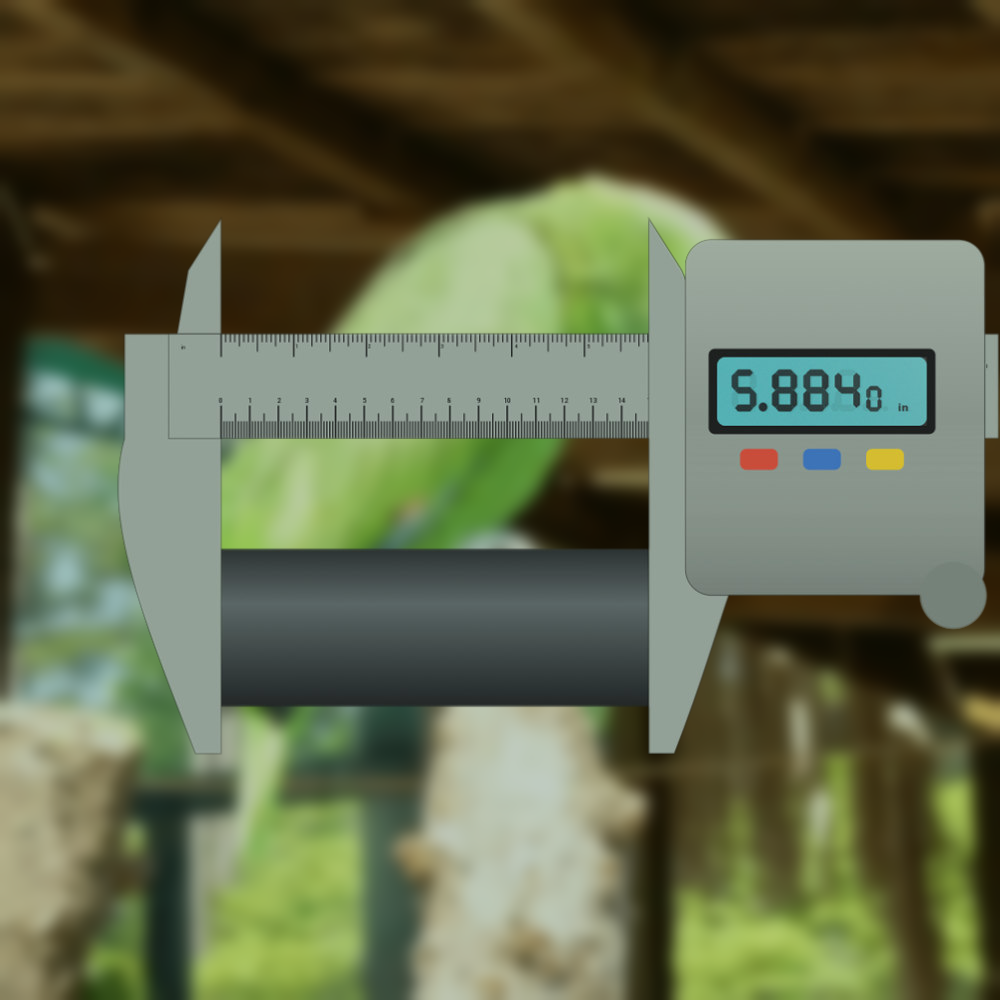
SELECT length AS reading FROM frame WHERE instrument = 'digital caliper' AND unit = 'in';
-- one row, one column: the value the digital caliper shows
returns 5.8840 in
